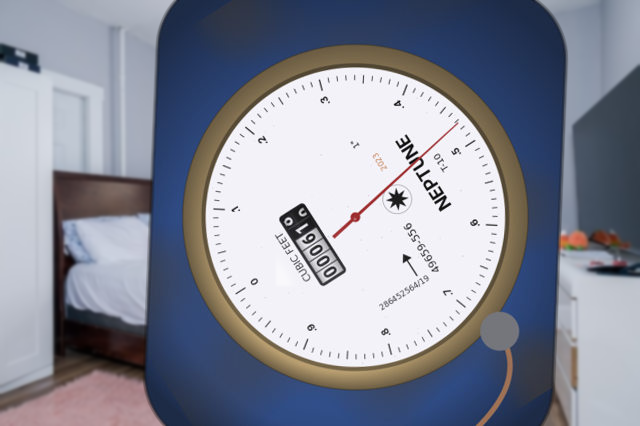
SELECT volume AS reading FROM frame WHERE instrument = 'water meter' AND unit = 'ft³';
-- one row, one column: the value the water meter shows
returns 618.47 ft³
